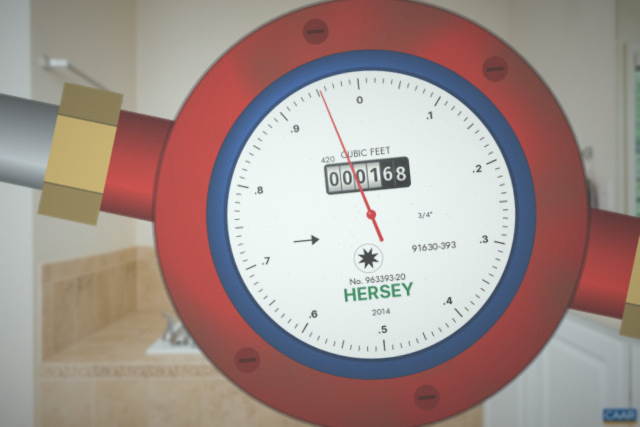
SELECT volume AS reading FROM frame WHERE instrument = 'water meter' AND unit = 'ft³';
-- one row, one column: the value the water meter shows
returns 167.95 ft³
